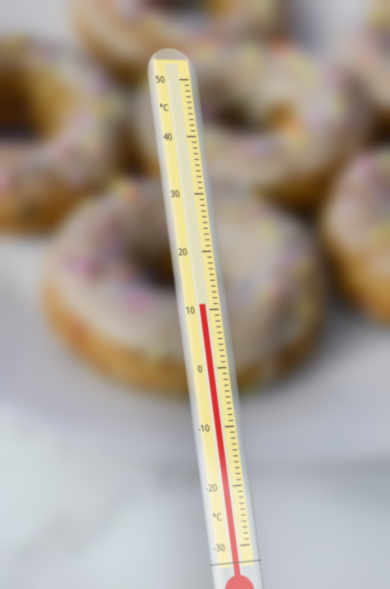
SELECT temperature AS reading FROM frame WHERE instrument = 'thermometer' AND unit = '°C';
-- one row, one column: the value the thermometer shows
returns 11 °C
